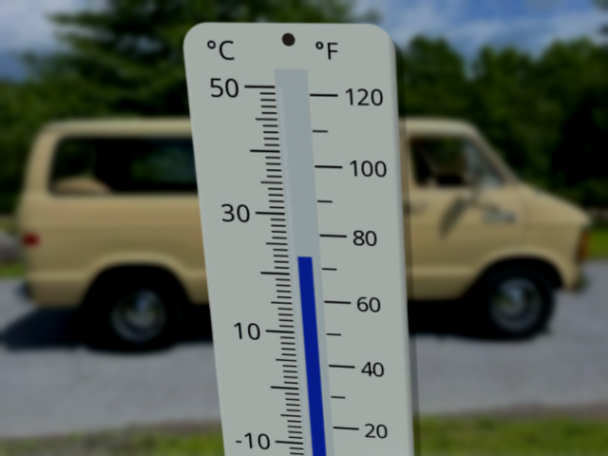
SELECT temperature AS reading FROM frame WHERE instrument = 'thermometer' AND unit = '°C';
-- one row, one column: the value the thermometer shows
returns 23 °C
